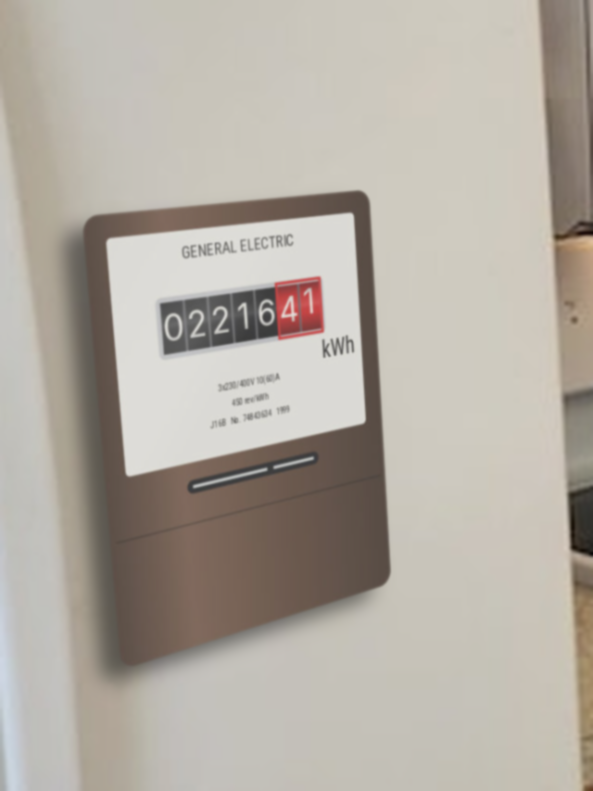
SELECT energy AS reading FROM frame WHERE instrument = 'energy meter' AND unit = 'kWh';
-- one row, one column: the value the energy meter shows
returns 2216.41 kWh
